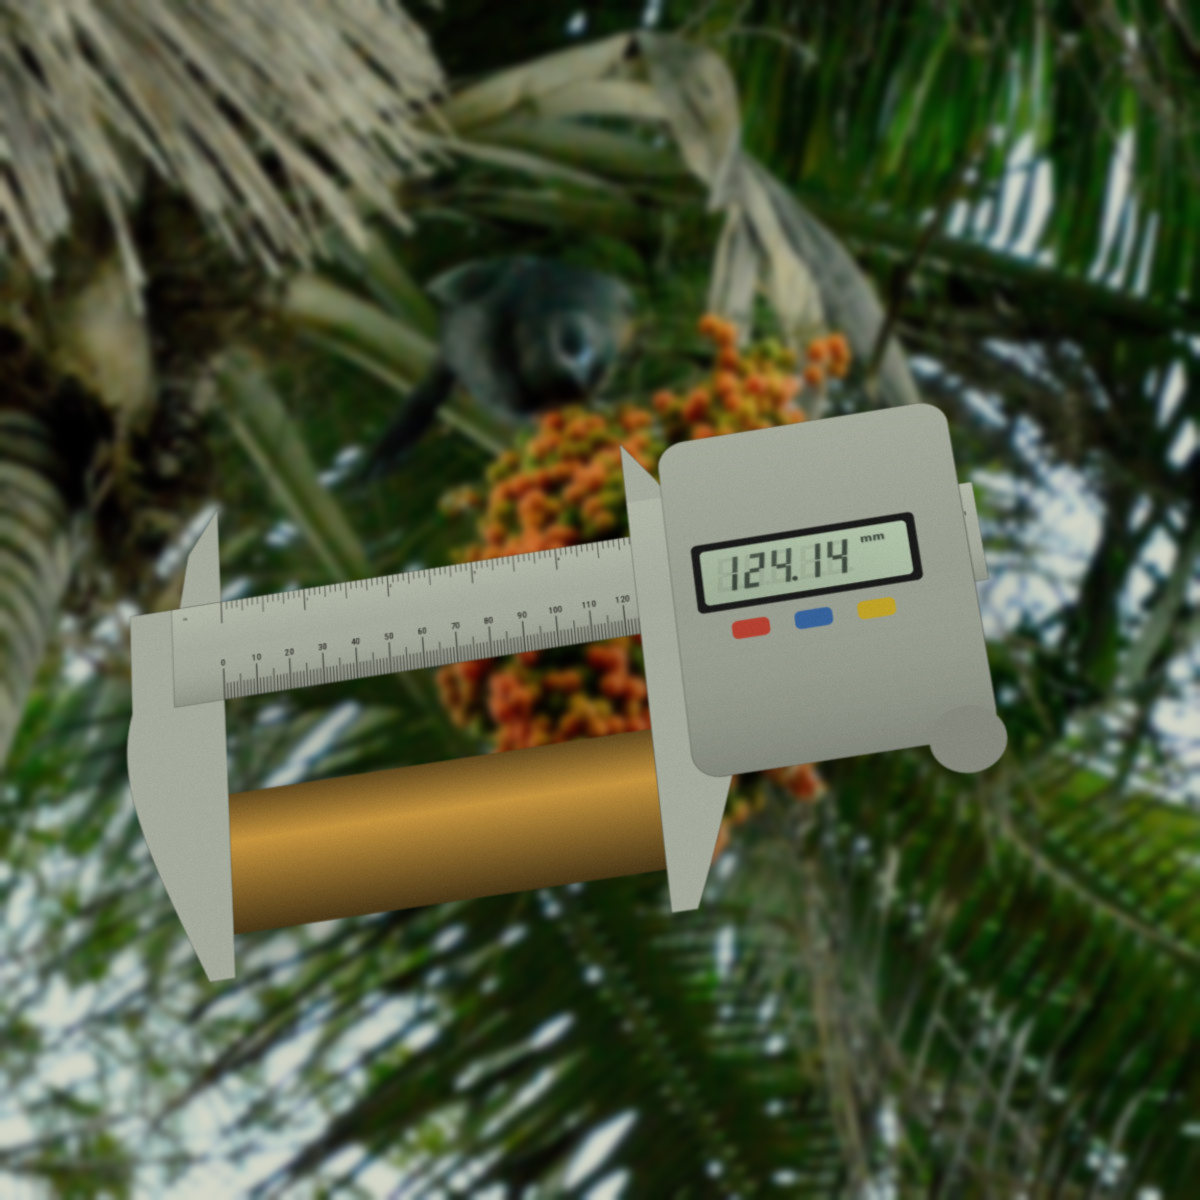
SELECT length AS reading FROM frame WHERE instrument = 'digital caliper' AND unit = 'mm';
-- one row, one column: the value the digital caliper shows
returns 124.14 mm
